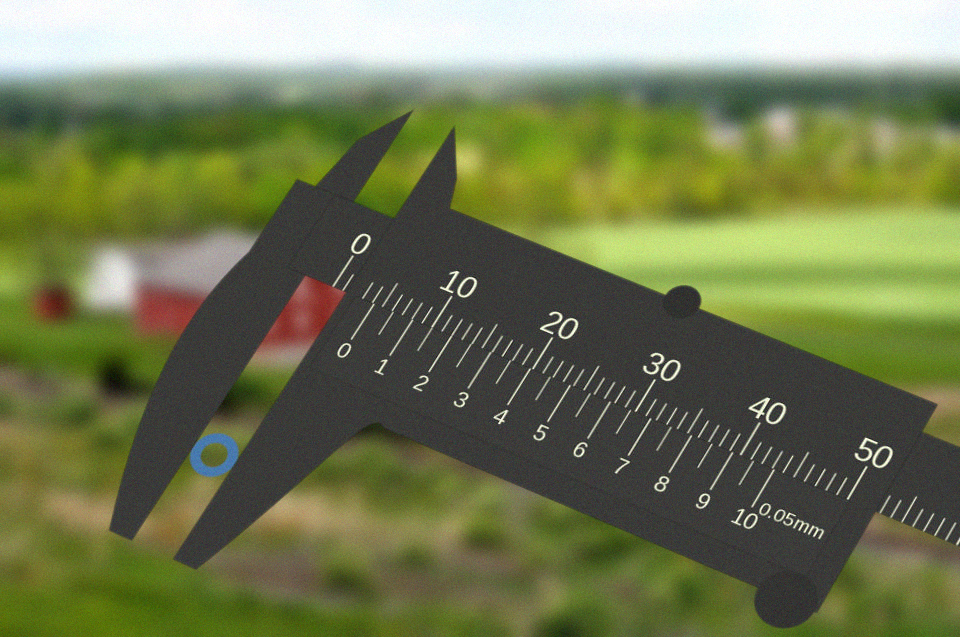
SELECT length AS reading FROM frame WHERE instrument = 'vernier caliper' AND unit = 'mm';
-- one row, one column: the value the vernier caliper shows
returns 4.2 mm
